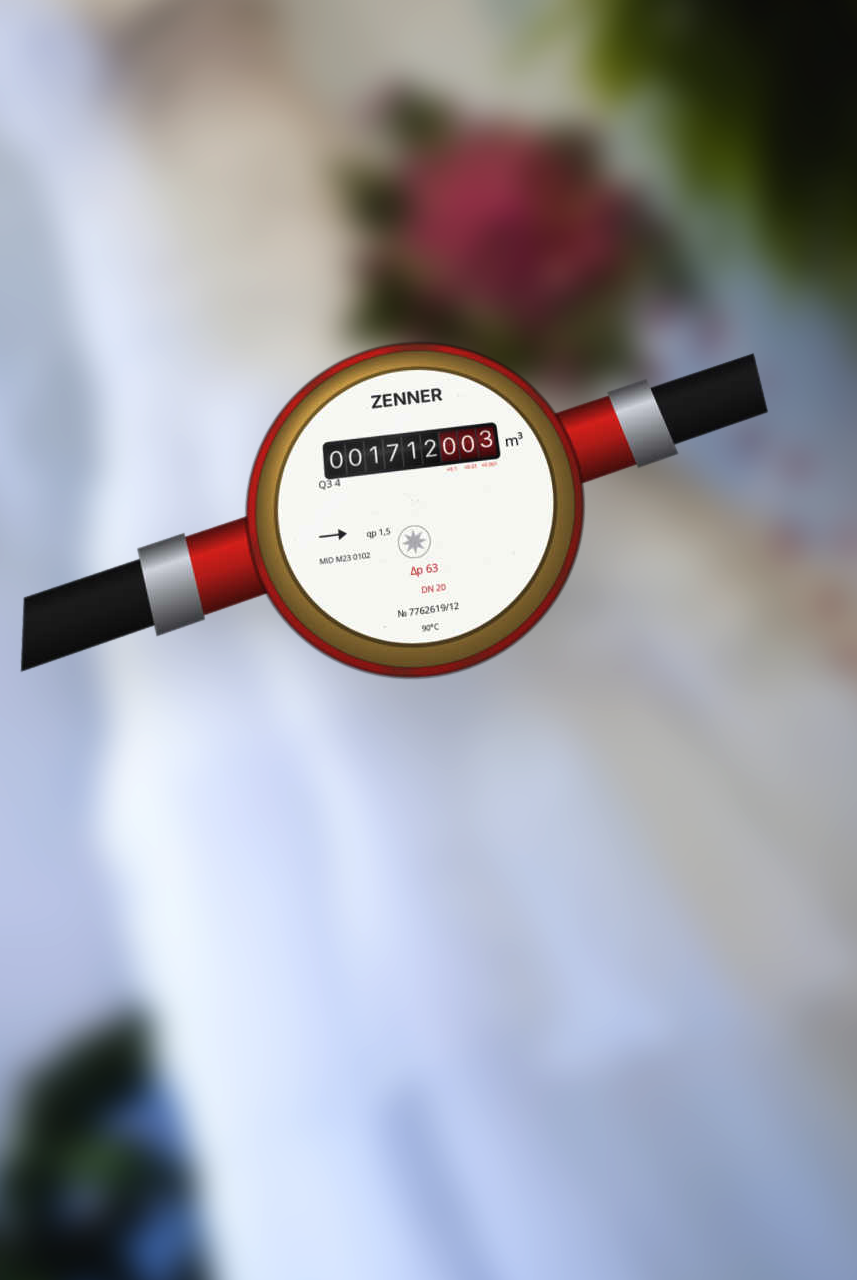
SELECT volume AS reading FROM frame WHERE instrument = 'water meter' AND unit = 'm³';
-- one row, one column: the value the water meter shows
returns 1712.003 m³
